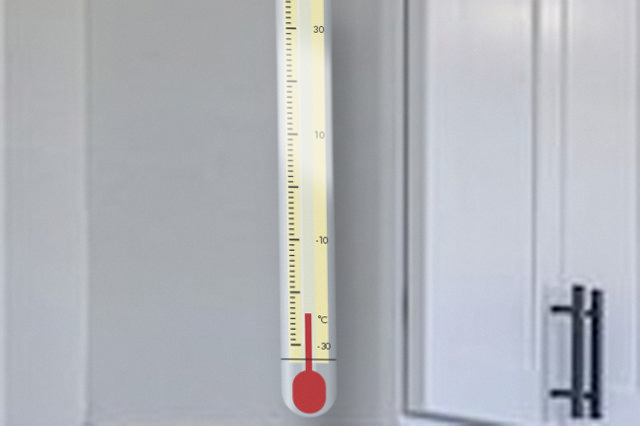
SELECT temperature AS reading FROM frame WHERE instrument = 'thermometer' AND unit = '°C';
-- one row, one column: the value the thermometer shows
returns -24 °C
